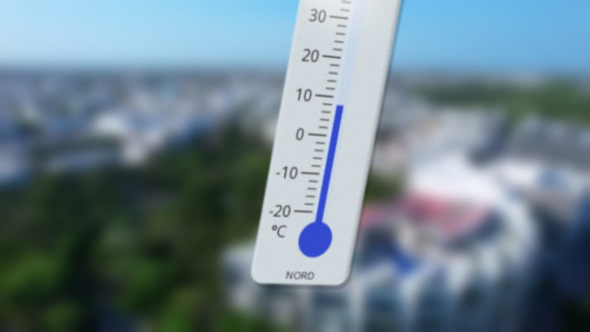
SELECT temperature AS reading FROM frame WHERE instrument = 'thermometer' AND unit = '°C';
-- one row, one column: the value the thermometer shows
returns 8 °C
